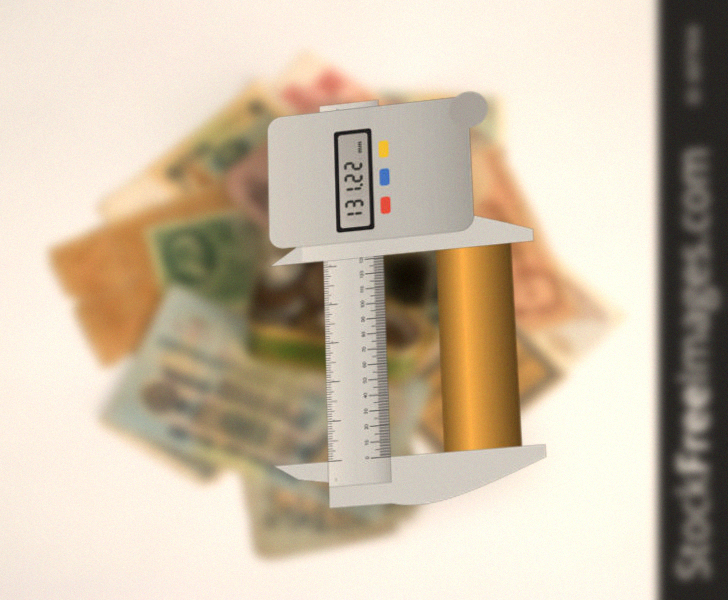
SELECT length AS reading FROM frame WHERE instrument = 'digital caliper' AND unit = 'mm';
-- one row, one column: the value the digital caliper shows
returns 131.22 mm
